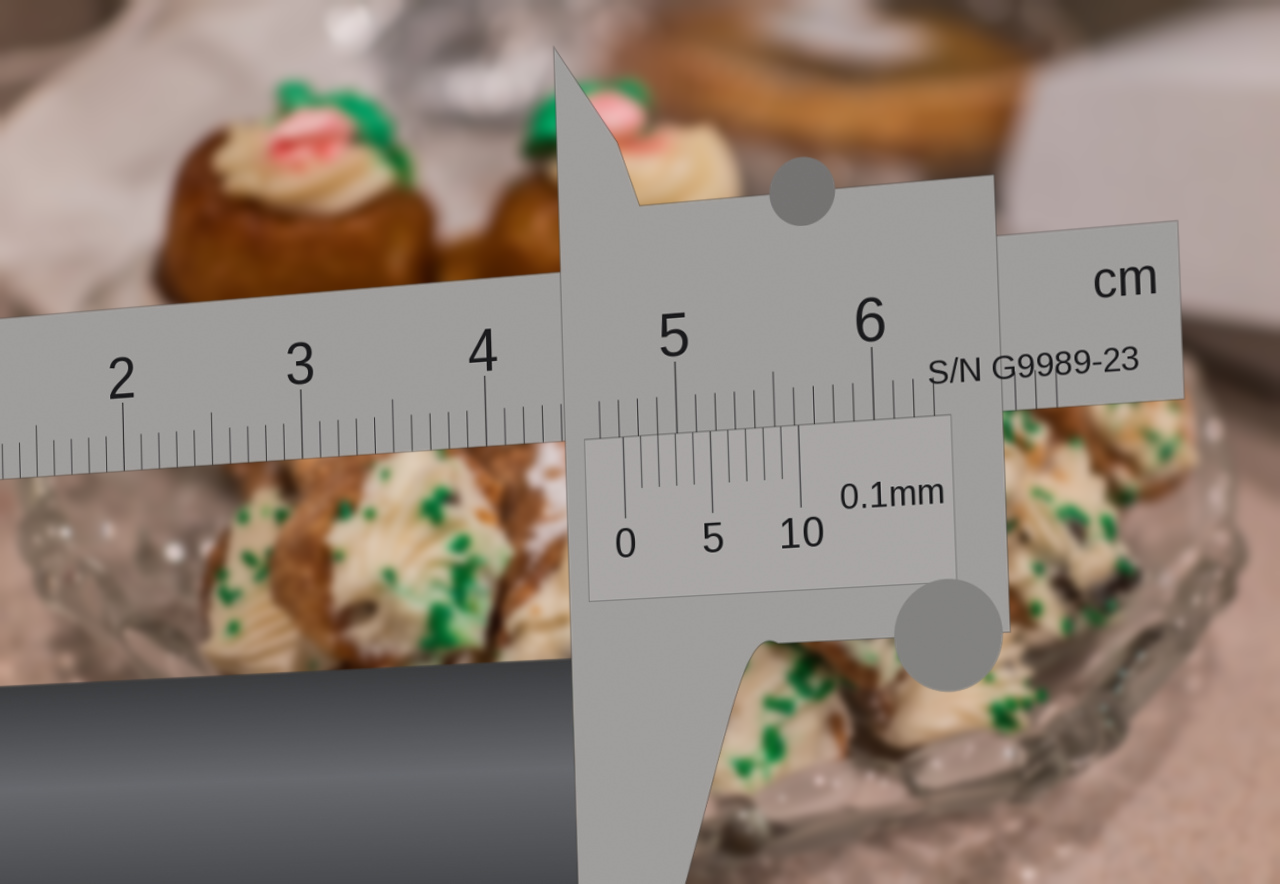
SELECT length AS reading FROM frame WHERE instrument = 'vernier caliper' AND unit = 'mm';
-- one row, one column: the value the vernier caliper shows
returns 47.2 mm
